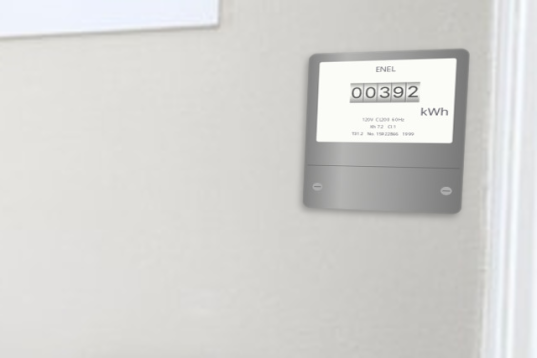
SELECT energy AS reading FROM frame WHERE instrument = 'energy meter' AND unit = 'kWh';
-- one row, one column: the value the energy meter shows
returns 392 kWh
